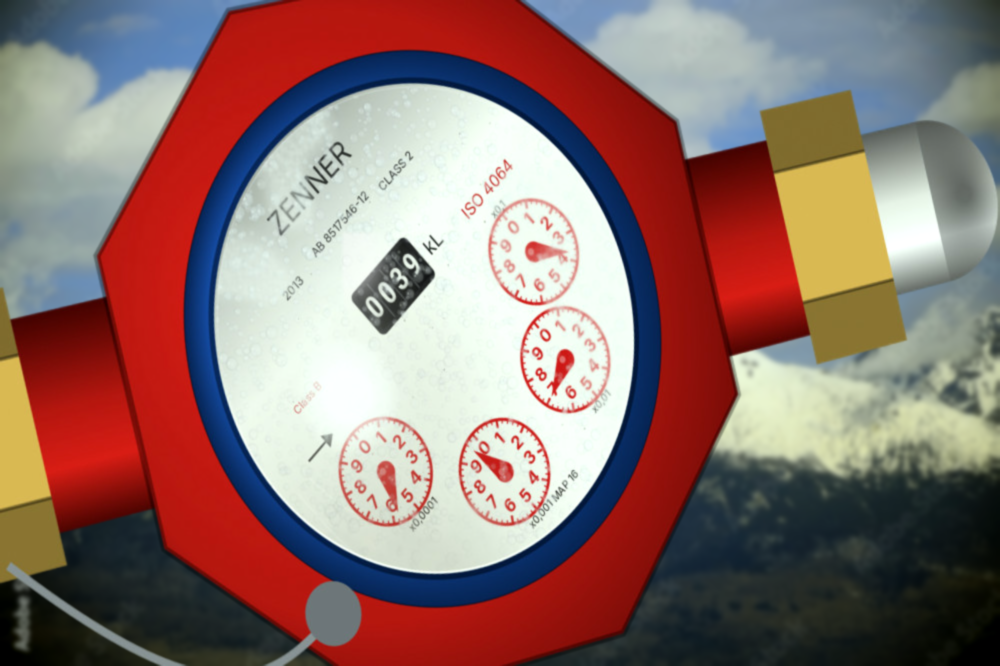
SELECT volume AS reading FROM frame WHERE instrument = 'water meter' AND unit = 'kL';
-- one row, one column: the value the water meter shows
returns 39.3695 kL
